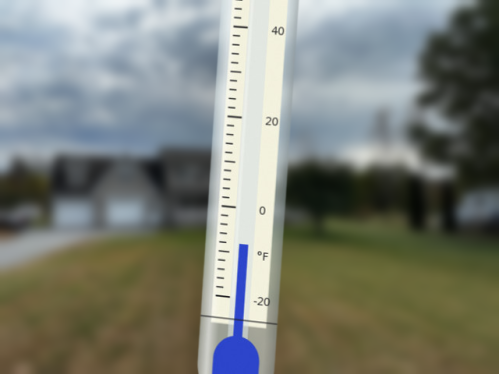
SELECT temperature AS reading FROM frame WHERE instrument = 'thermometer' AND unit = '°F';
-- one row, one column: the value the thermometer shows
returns -8 °F
